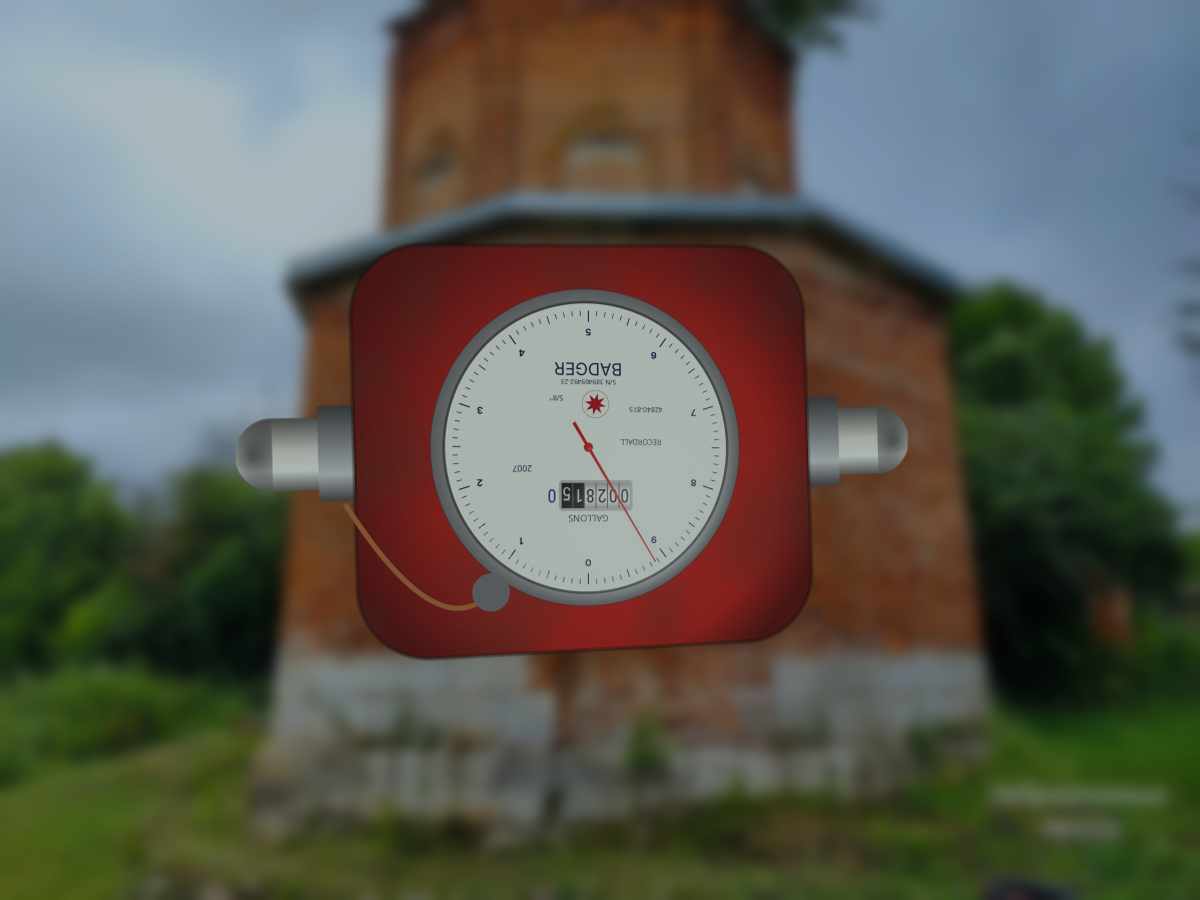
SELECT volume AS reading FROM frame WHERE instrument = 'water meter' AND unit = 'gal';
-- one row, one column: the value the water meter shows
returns 28149.1 gal
